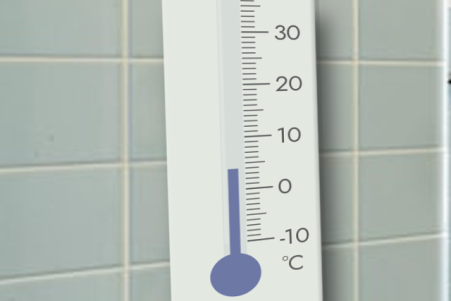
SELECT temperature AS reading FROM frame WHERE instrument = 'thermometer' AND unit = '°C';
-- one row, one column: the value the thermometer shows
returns 4 °C
